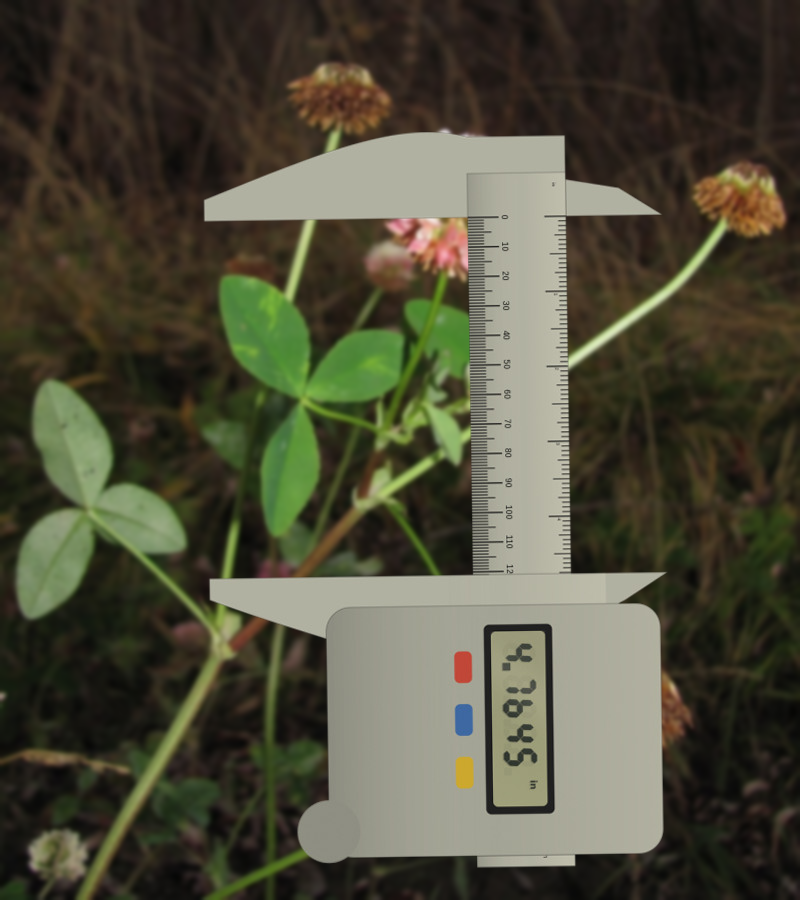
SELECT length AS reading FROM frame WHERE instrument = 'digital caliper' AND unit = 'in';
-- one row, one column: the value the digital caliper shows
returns 4.7645 in
